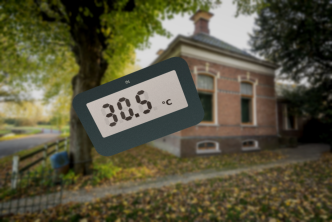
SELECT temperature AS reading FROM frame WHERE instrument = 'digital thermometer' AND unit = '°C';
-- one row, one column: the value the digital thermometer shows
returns 30.5 °C
